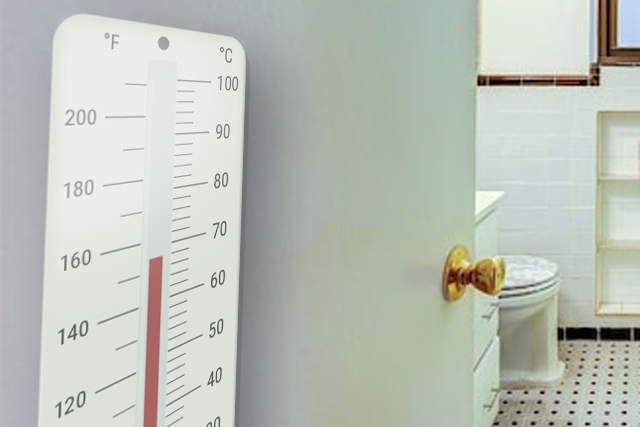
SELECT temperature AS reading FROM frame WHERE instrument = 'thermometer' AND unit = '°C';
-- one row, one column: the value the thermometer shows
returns 68 °C
